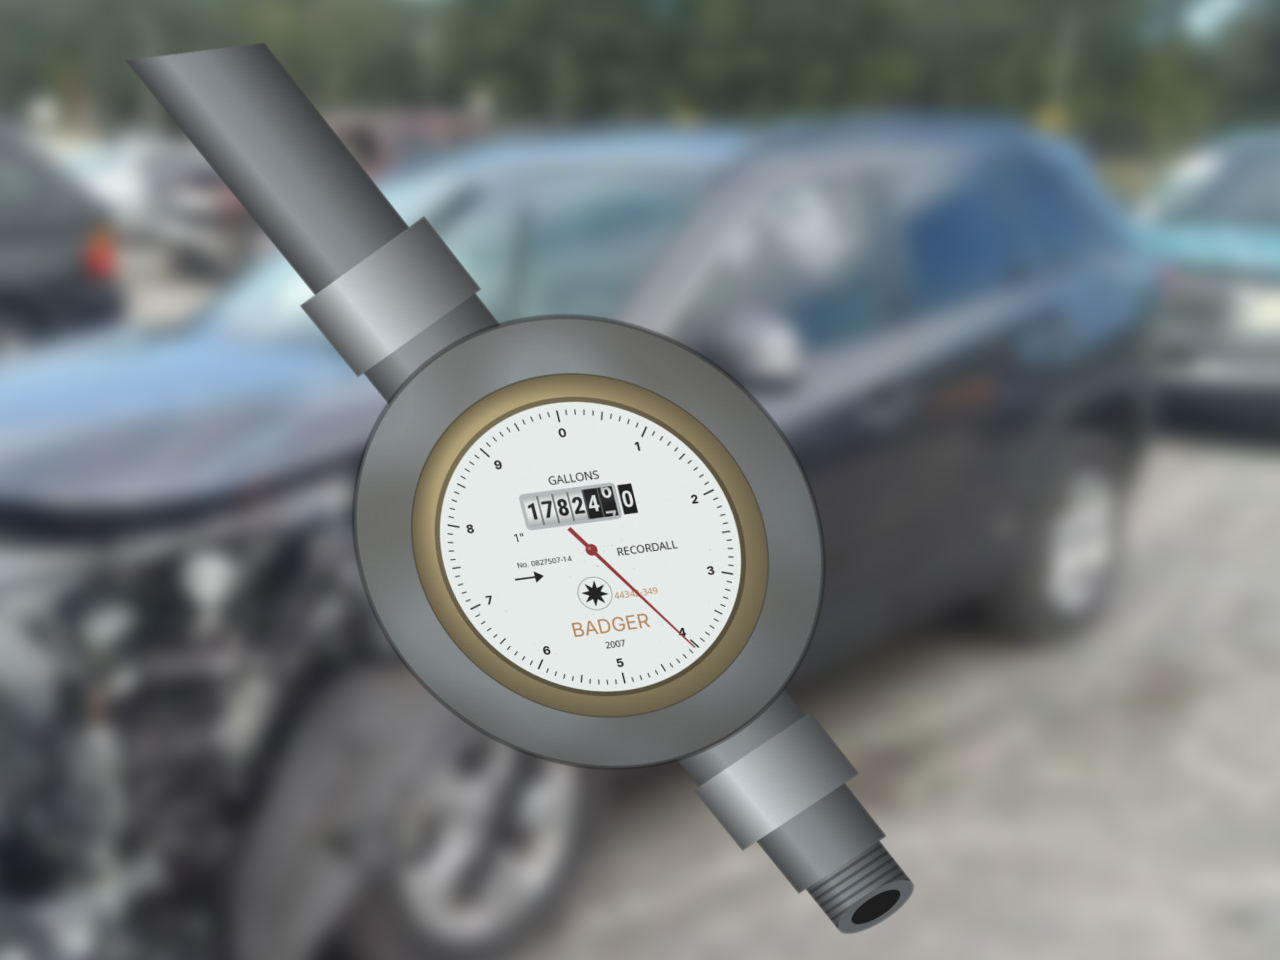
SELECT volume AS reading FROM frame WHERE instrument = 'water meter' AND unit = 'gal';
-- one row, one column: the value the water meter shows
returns 1782464.0 gal
